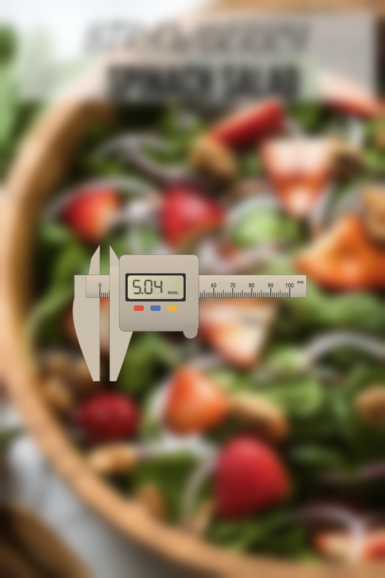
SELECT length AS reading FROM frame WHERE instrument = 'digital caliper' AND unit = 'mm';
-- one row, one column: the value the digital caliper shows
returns 5.04 mm
